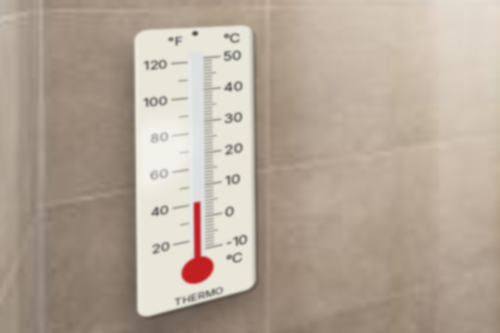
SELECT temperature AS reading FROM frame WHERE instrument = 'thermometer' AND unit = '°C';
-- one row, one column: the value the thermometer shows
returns 5 °C
